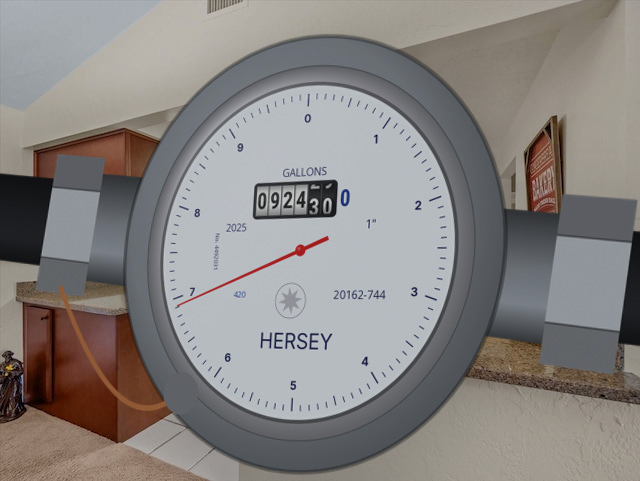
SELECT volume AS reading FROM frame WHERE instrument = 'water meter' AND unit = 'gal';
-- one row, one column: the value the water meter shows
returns 924296.9 gal
